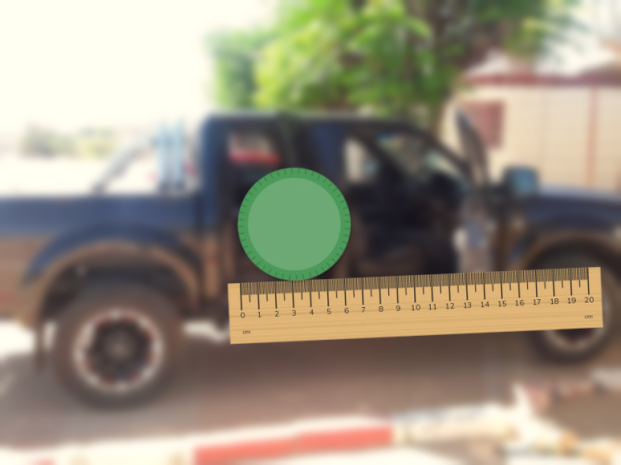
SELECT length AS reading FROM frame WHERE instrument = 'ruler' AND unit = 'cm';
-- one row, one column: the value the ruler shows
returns 6.5 cm
